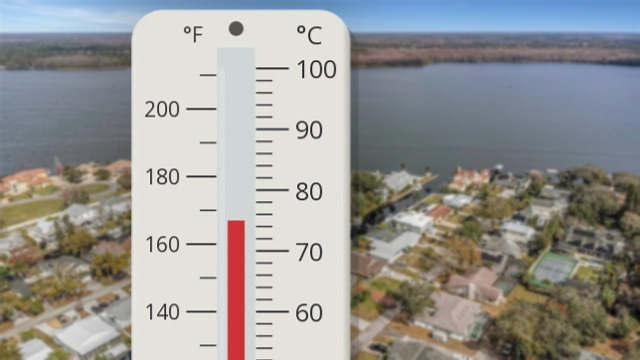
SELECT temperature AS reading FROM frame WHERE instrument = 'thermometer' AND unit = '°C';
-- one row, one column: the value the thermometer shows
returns 75 °C
